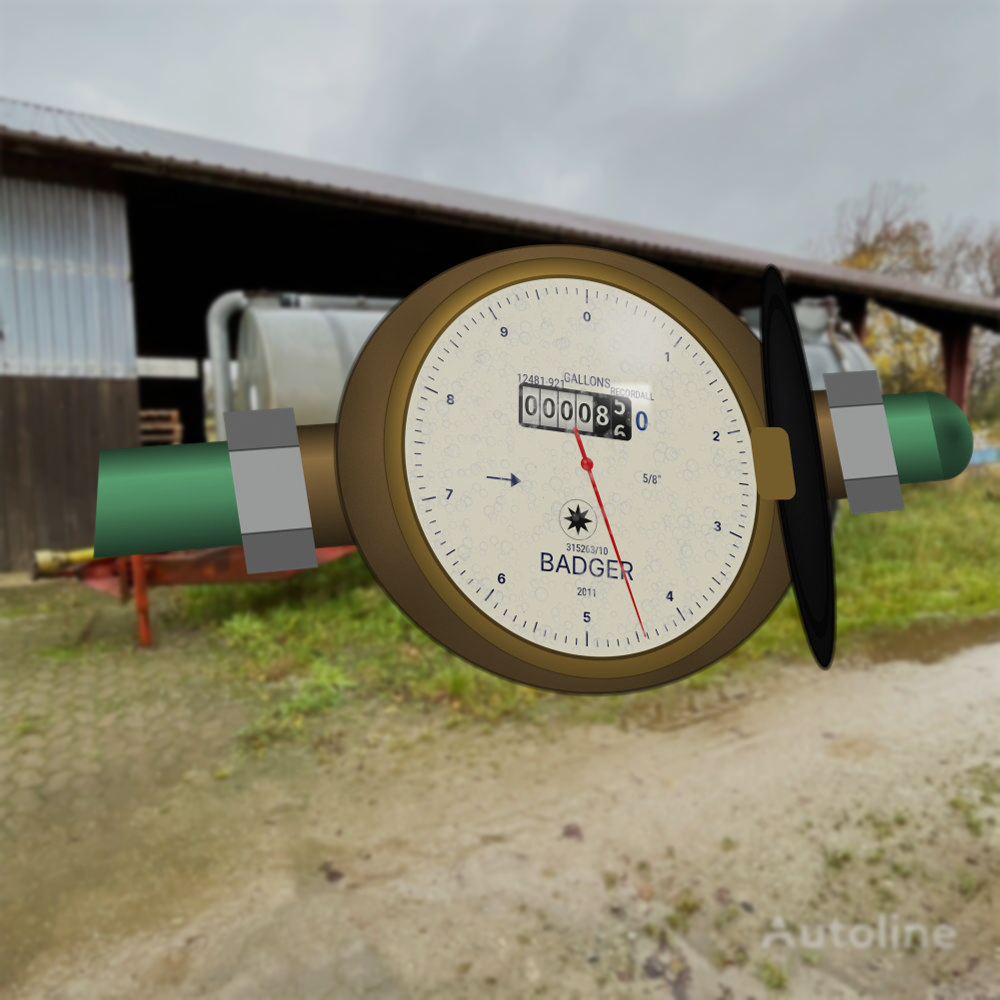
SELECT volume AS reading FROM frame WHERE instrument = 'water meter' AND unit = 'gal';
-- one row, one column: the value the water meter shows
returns 854.4 gal
